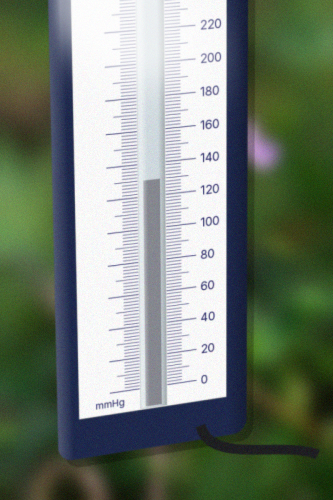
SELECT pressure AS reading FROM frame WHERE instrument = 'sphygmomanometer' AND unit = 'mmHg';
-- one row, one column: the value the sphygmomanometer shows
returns 130 mmHg
